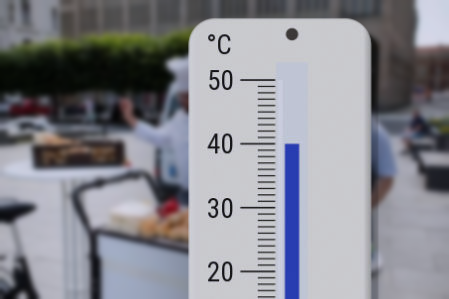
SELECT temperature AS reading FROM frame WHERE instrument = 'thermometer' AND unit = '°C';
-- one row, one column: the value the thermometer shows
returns 40 °C
